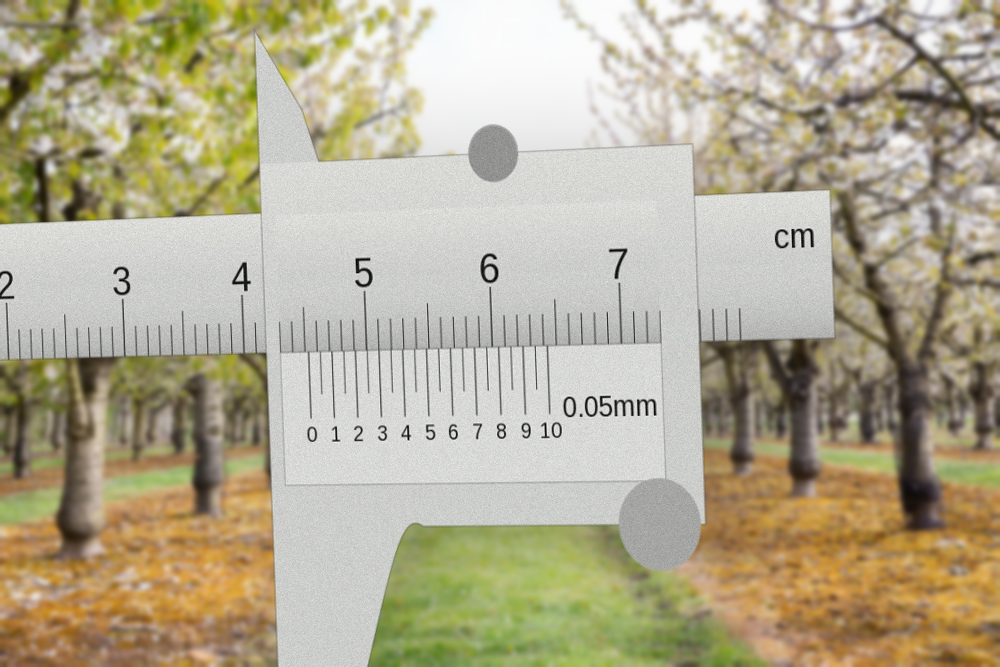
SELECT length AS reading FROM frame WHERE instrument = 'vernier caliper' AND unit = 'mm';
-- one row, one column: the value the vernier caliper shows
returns 45.3 mm
